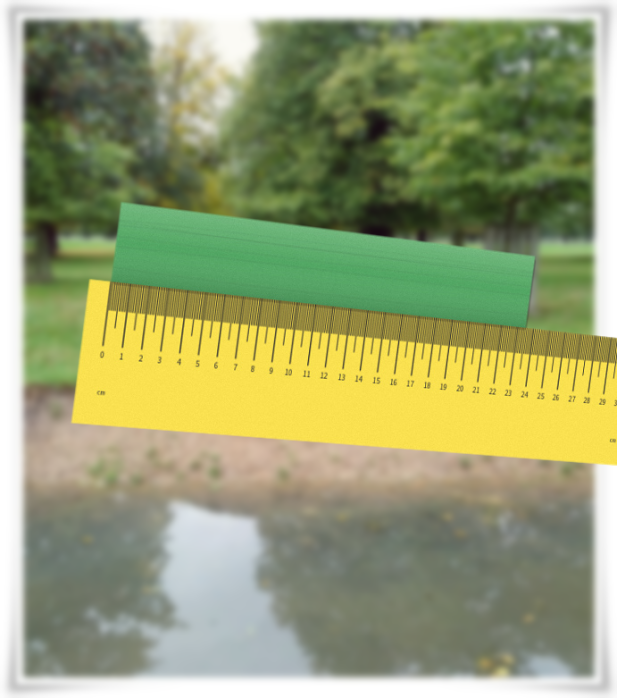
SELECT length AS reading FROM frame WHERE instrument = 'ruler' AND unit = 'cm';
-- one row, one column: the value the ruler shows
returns 23.5 cm
